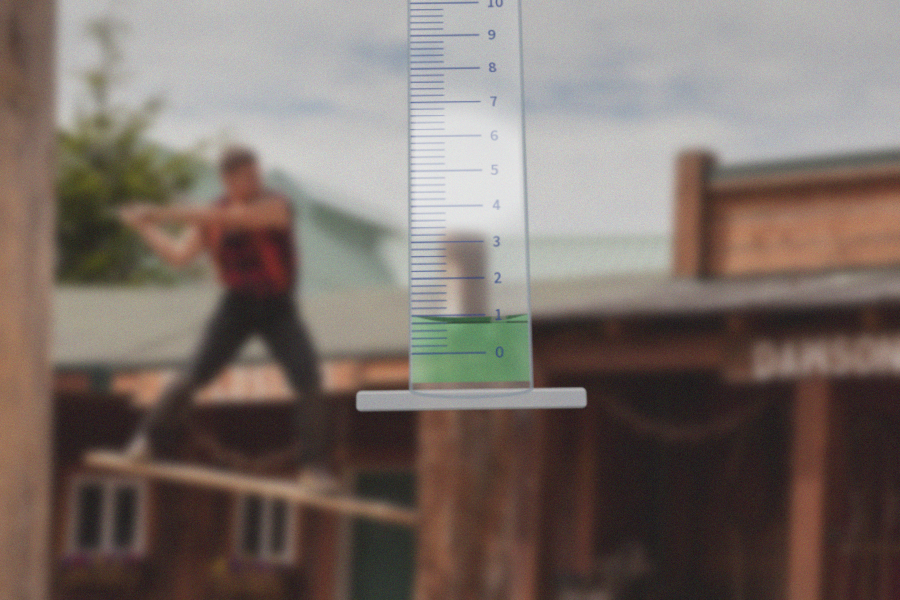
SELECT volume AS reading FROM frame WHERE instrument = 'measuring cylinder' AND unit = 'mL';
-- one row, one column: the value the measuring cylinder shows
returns 0.8 mL
